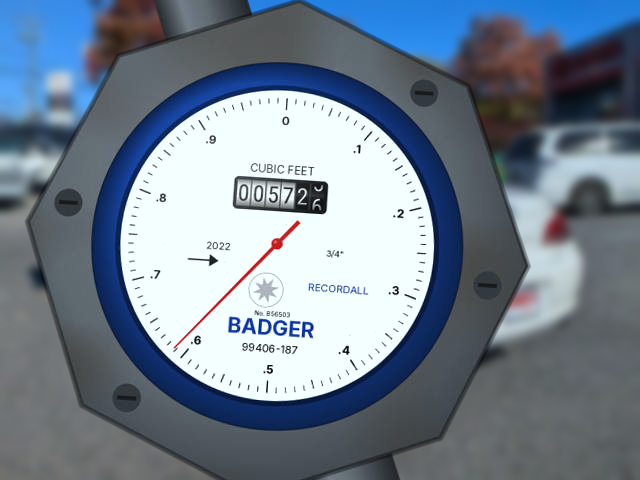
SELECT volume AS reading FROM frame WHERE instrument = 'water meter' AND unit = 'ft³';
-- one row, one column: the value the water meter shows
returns 5725.61 ft³
